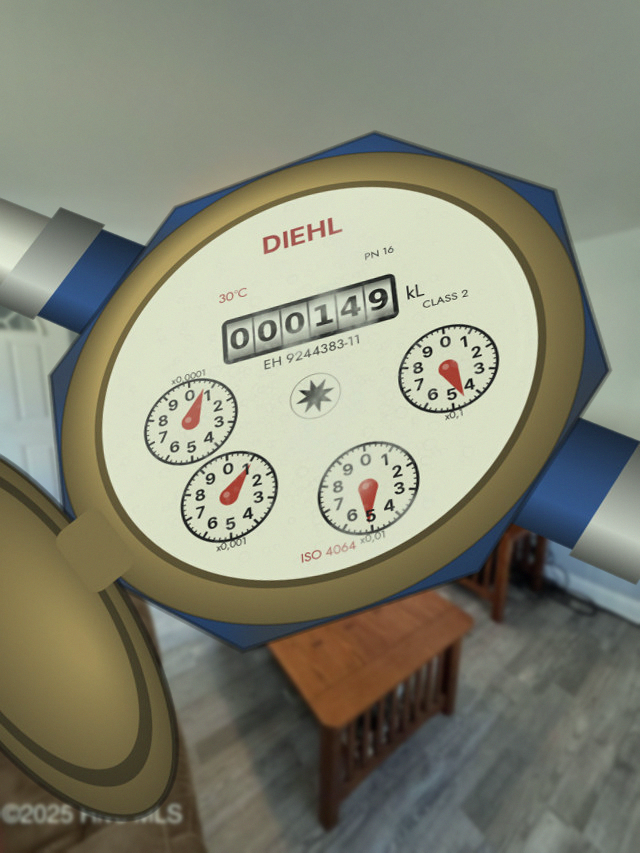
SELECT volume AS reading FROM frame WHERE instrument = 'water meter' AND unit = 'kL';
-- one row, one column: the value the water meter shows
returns 149.4510 kL
